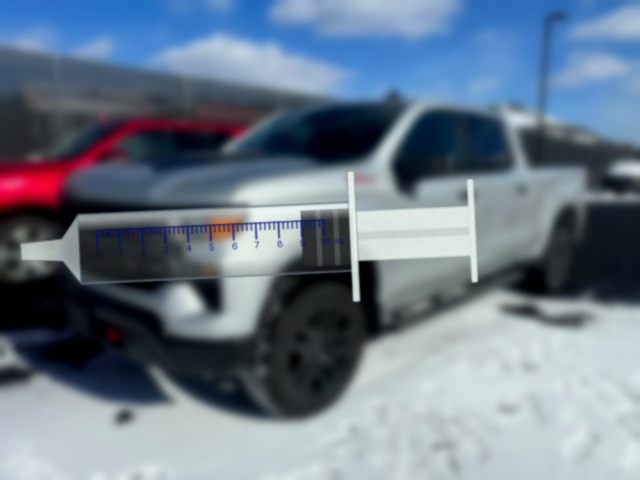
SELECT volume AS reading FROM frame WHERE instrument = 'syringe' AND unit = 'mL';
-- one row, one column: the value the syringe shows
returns 9 mL
